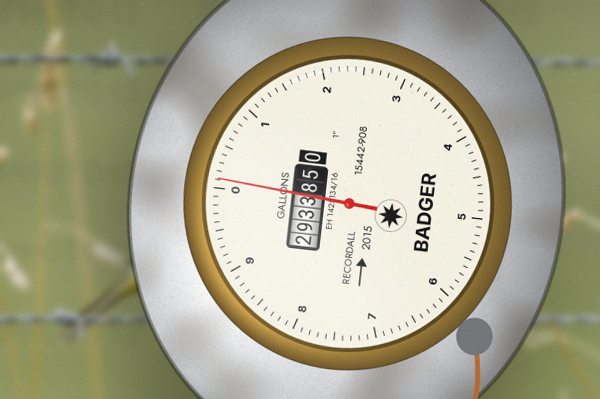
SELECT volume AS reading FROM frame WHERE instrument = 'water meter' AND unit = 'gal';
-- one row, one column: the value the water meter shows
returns 2933850.1 gal
